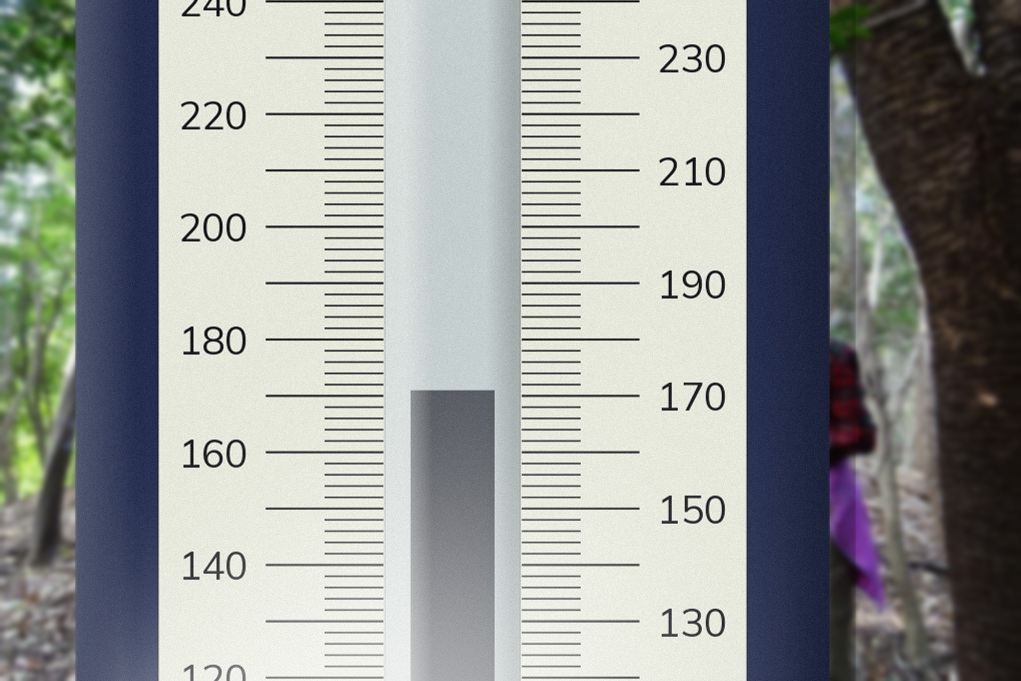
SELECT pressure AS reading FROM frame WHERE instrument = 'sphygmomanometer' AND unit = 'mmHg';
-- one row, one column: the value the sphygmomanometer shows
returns 171 mmHg
